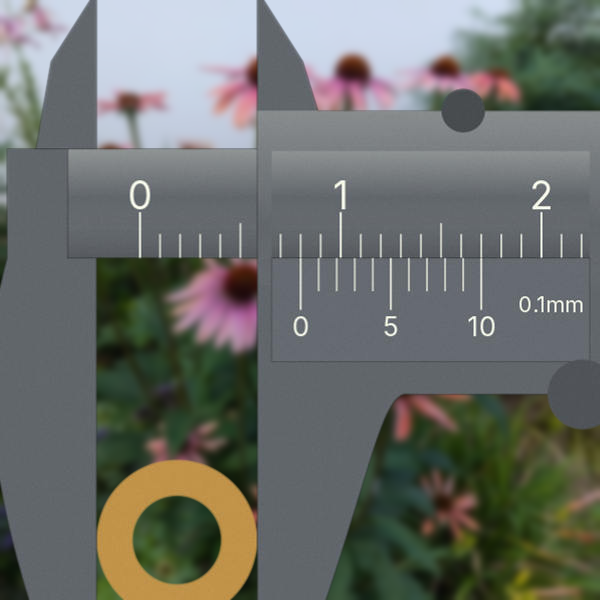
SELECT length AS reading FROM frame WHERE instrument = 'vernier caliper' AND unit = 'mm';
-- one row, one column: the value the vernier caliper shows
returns 8.0 mm
